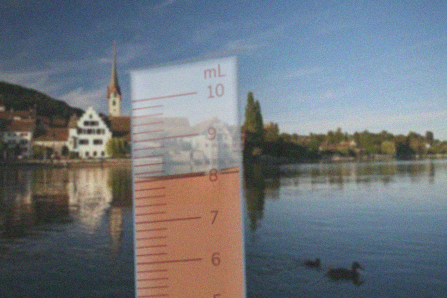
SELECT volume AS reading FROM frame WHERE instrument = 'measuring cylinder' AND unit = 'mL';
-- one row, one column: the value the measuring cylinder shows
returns 8 mL
